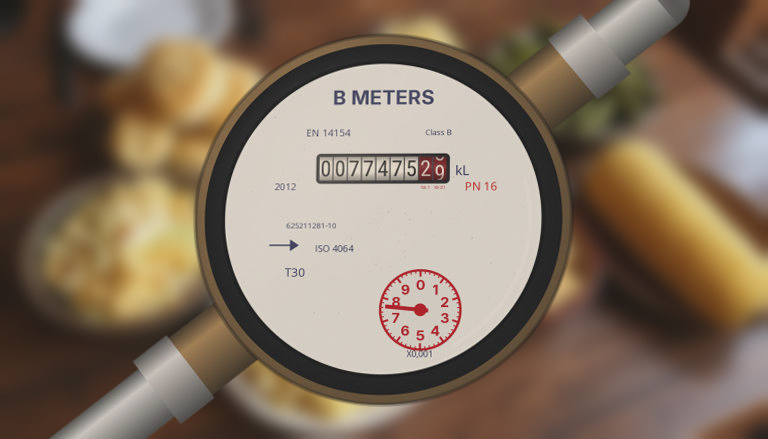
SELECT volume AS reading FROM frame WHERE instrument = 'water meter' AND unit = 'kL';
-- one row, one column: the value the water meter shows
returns 77475.287 kL
